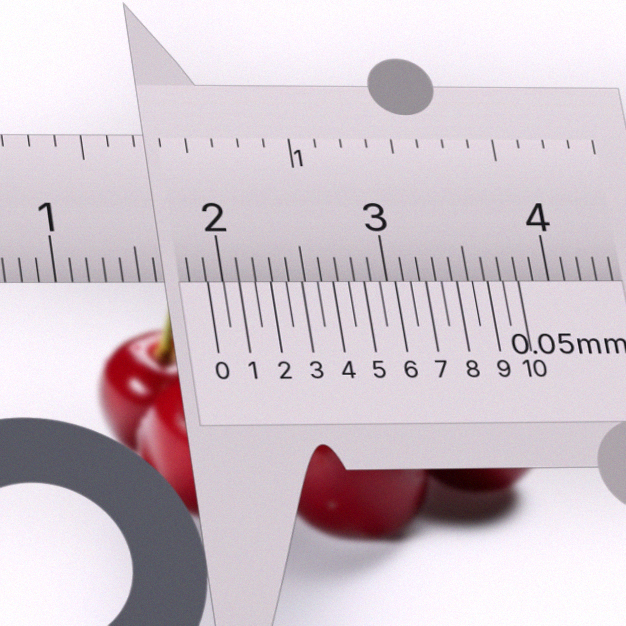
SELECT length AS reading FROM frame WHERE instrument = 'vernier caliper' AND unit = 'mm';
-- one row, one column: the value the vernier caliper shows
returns 19.1 mm
